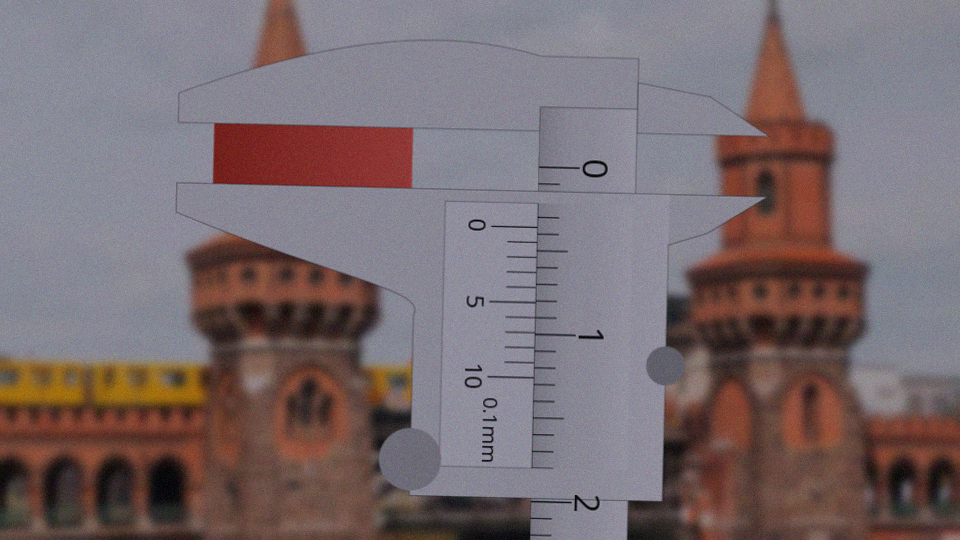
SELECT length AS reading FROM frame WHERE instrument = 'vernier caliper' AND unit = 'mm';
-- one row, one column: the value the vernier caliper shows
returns 3.6 mm
